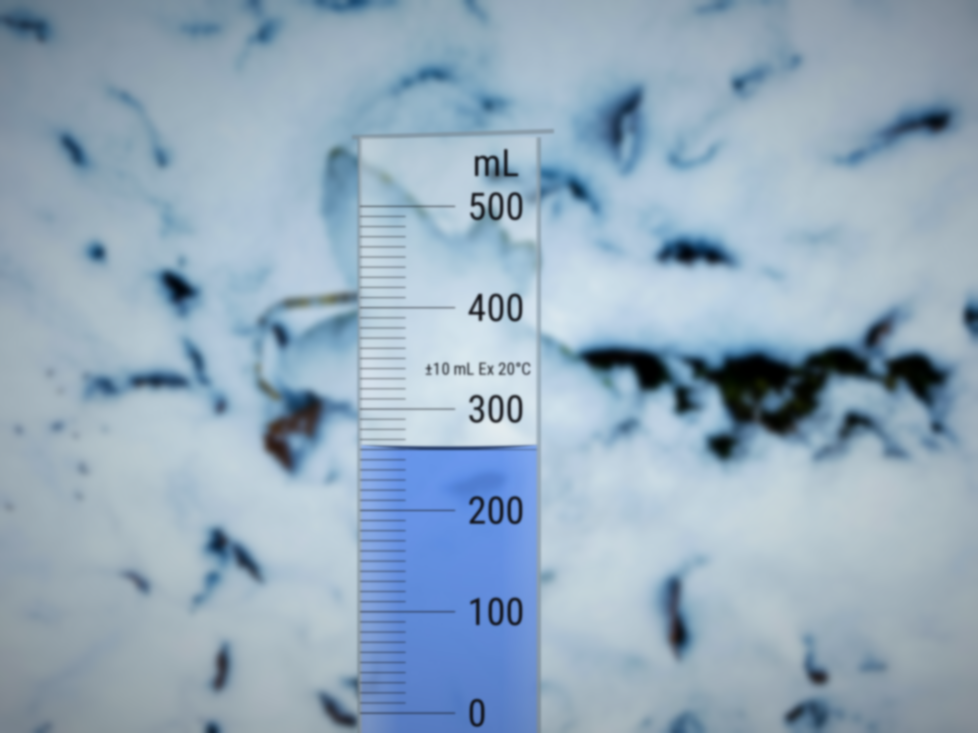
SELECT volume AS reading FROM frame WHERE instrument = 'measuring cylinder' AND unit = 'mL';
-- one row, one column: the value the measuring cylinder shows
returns 260 mL
